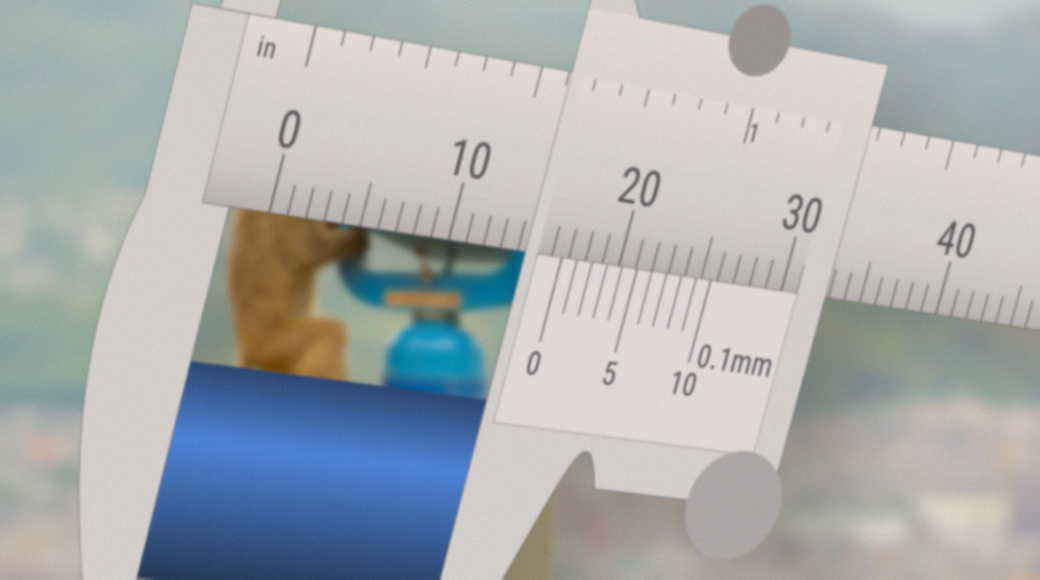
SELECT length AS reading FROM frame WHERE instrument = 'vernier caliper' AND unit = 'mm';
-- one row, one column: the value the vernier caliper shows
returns 16.6 mm
